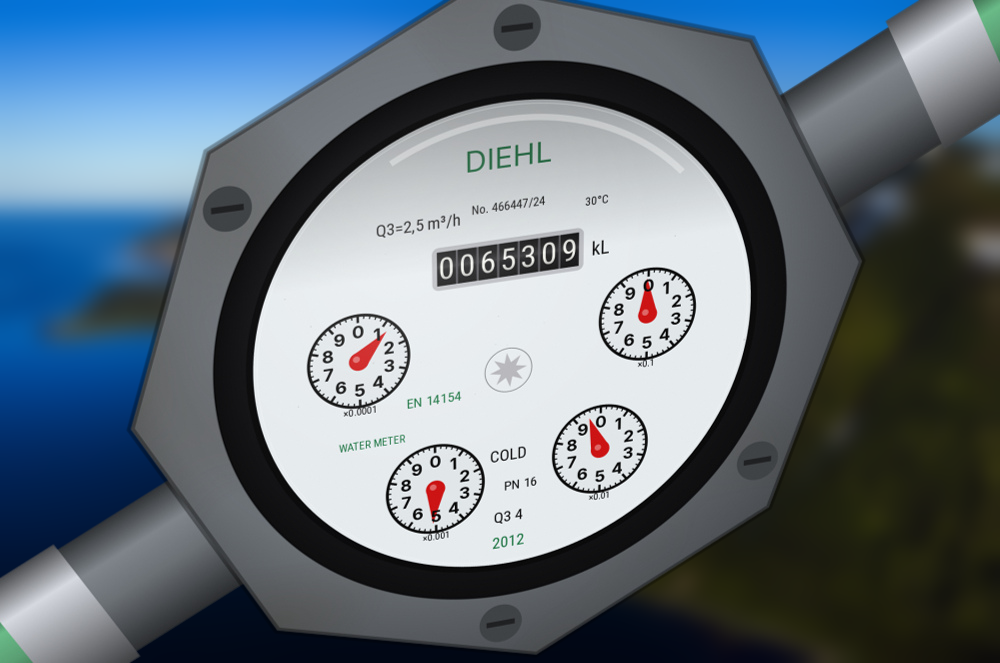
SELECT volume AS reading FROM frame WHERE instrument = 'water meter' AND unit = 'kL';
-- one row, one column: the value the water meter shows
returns 65308.9951 kL
